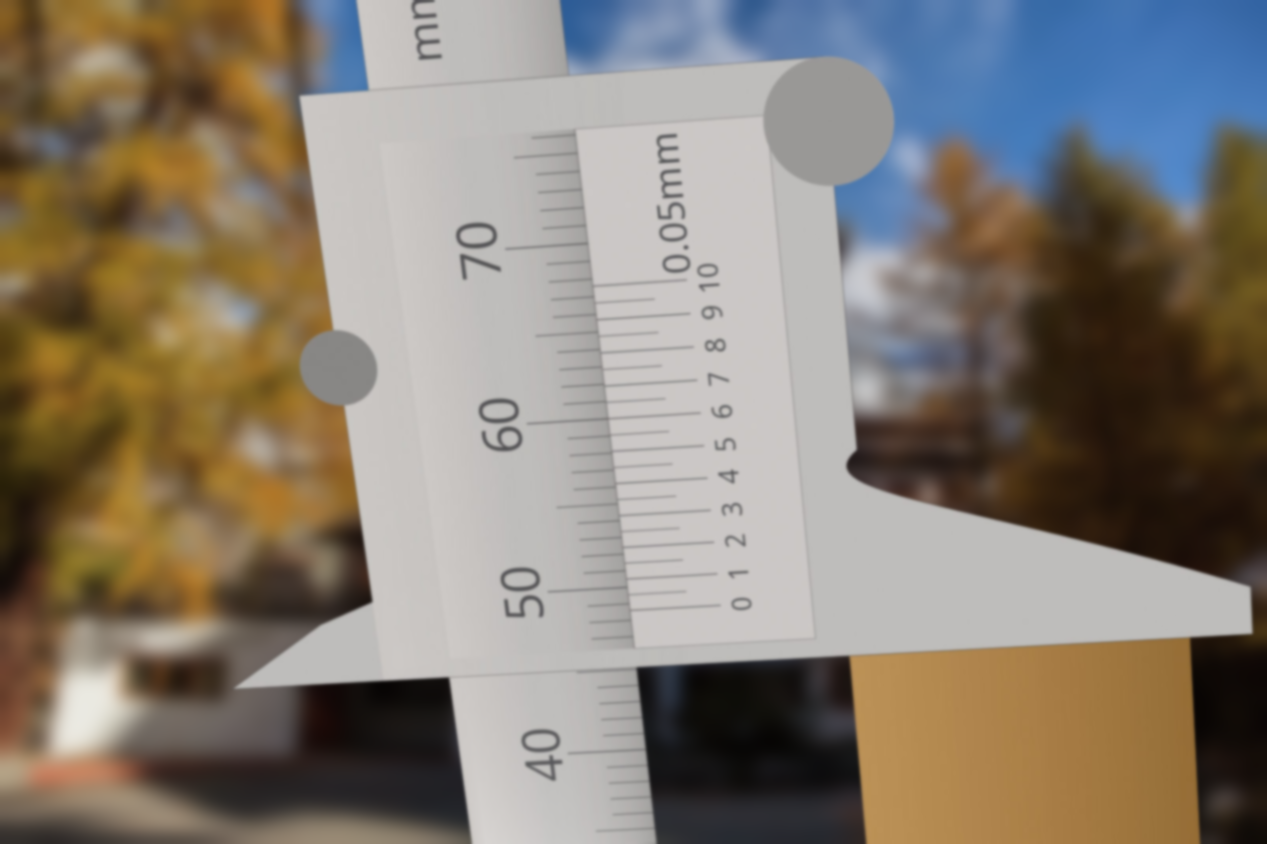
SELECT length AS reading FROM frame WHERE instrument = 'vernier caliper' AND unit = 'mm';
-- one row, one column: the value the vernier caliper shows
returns 48.6 mm
